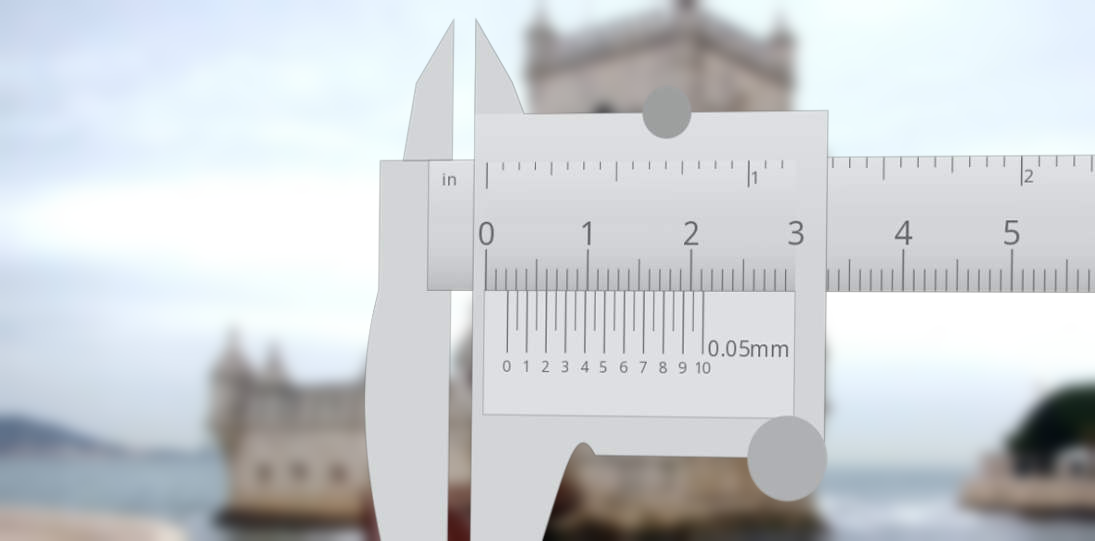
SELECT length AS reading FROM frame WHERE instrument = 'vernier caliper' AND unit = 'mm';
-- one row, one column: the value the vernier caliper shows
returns 2.2 mm
